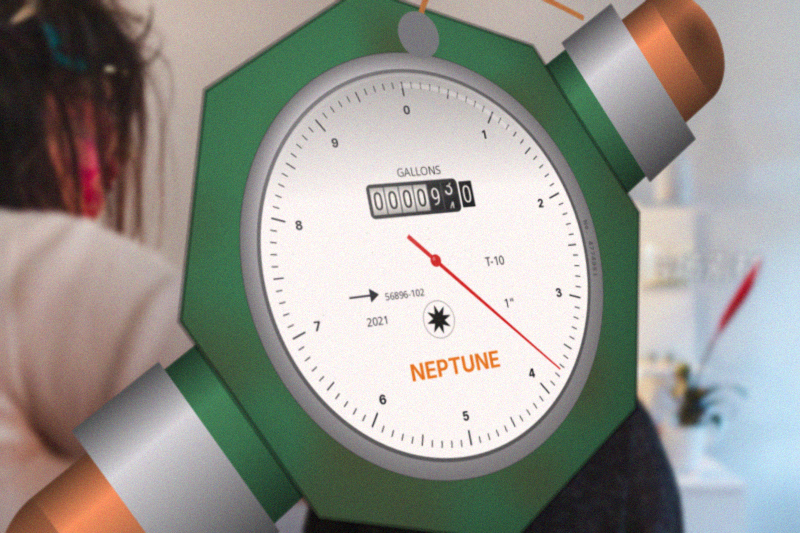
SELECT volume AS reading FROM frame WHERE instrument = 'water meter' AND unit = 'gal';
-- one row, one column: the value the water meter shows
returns 933.7 gal
